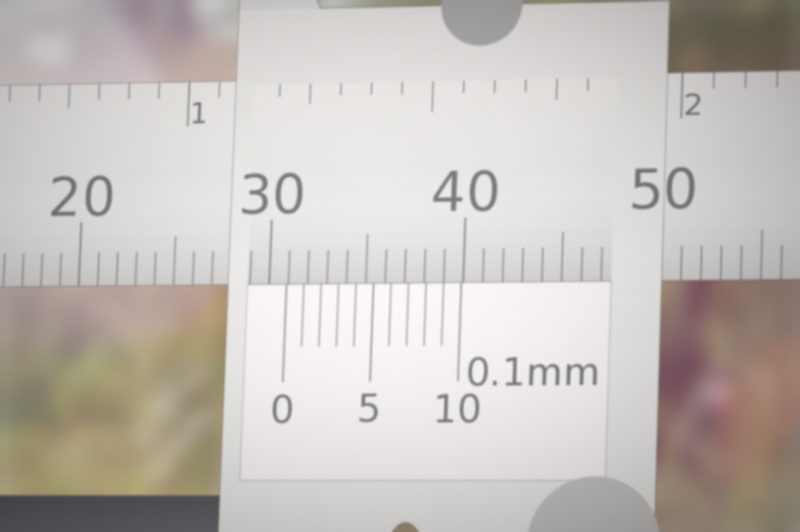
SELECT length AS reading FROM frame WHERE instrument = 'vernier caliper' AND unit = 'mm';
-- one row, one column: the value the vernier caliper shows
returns 30.9 mm
